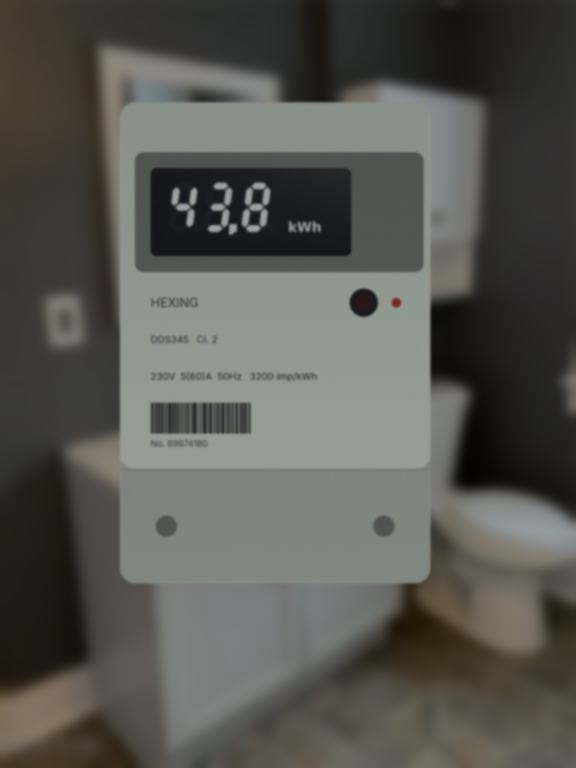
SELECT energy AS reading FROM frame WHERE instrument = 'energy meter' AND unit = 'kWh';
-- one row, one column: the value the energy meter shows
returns 43.8 kWh
